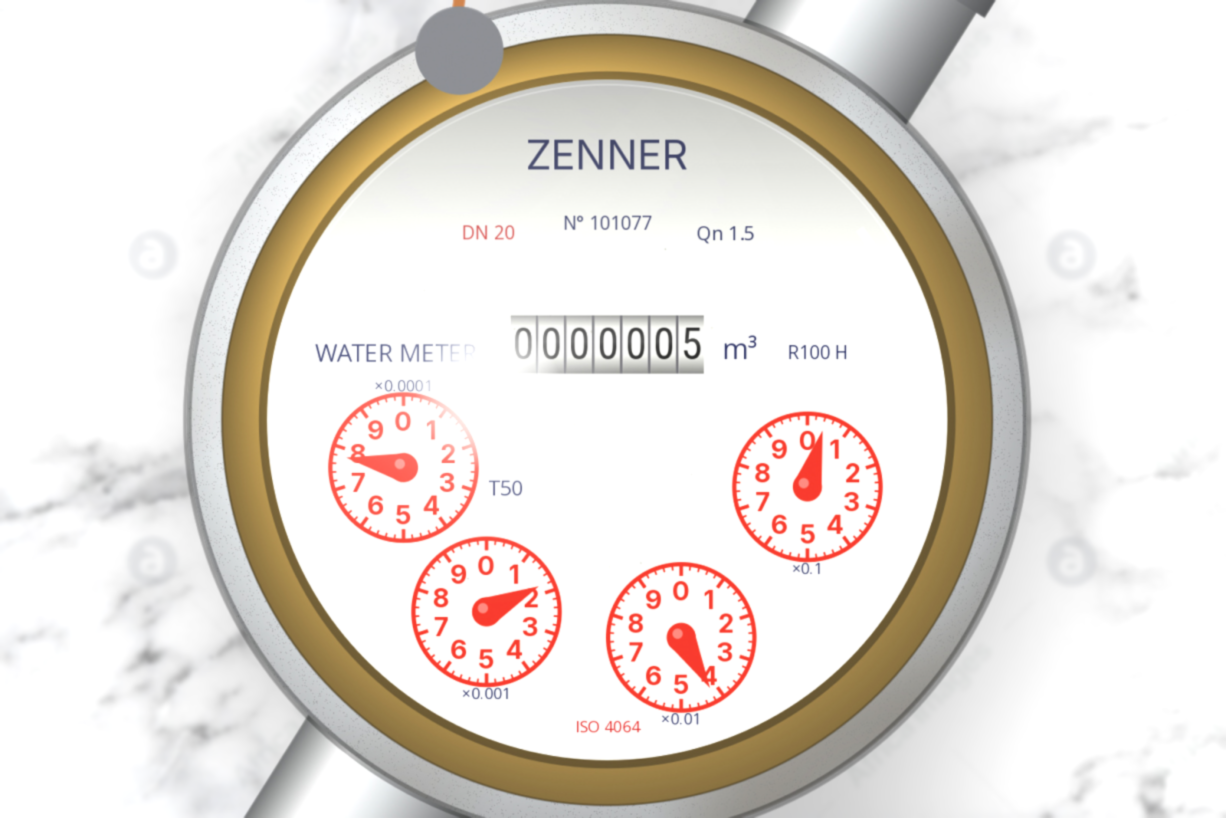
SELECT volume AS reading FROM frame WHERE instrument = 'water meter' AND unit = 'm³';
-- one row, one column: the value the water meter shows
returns 5.0417 m³
